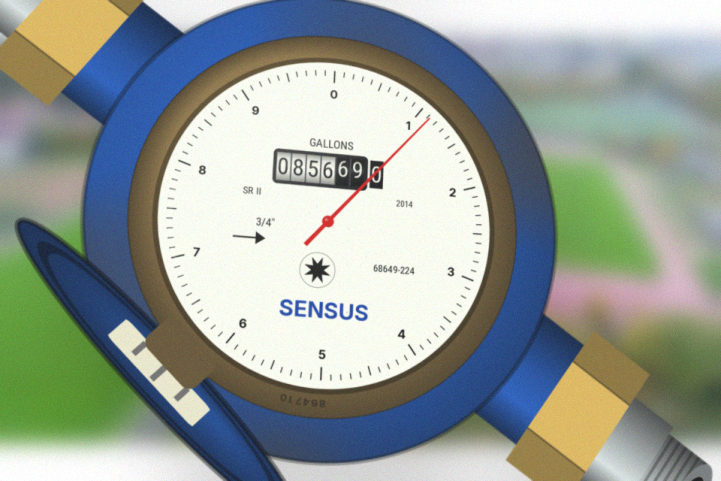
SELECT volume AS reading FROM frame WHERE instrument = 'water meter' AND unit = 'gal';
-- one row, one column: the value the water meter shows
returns 856691.1 gal
